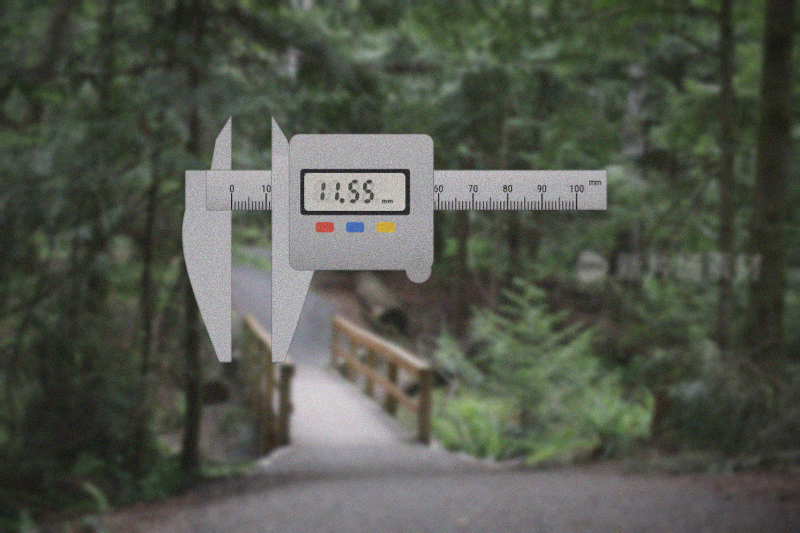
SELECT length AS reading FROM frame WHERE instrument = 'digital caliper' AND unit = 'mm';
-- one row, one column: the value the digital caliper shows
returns 11.55 mm
